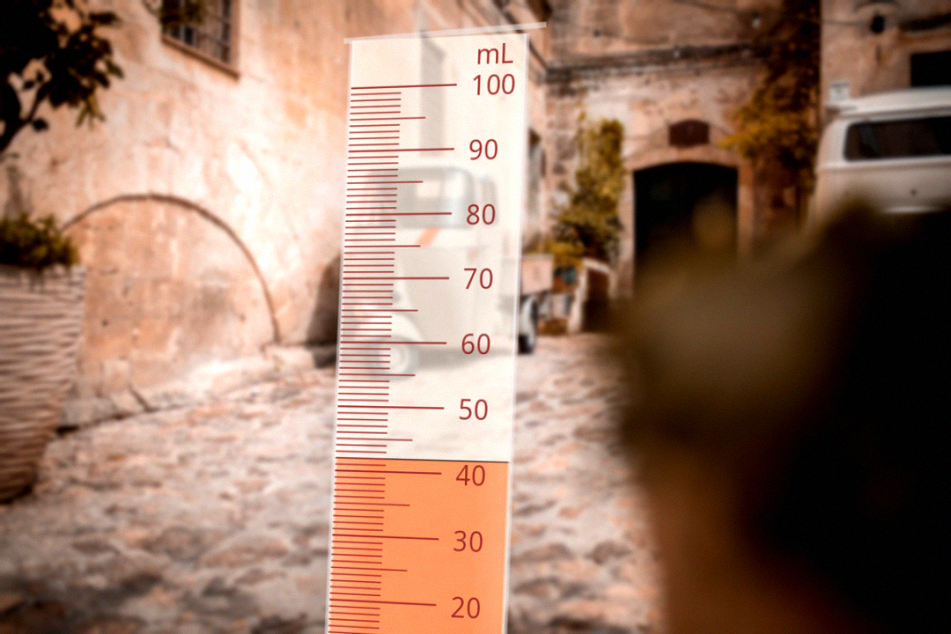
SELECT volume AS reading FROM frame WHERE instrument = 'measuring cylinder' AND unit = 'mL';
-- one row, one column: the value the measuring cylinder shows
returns 42 mL
